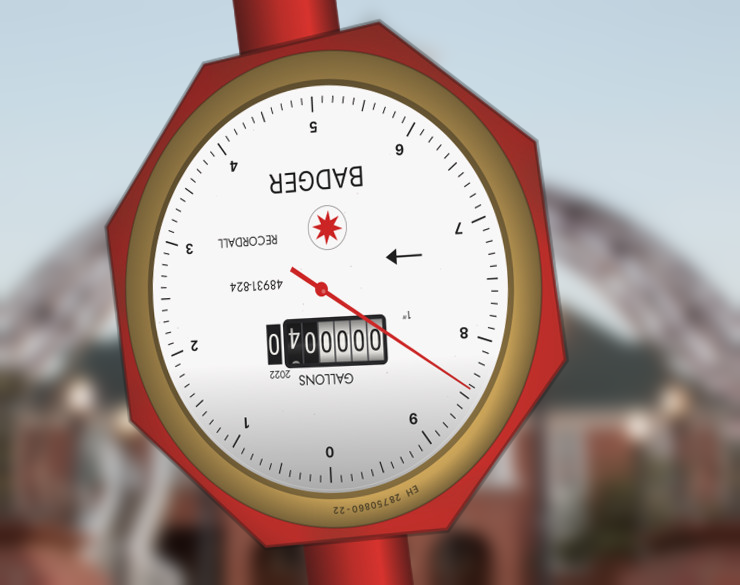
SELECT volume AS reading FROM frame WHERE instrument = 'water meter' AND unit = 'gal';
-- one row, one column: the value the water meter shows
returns 38.4 gal
